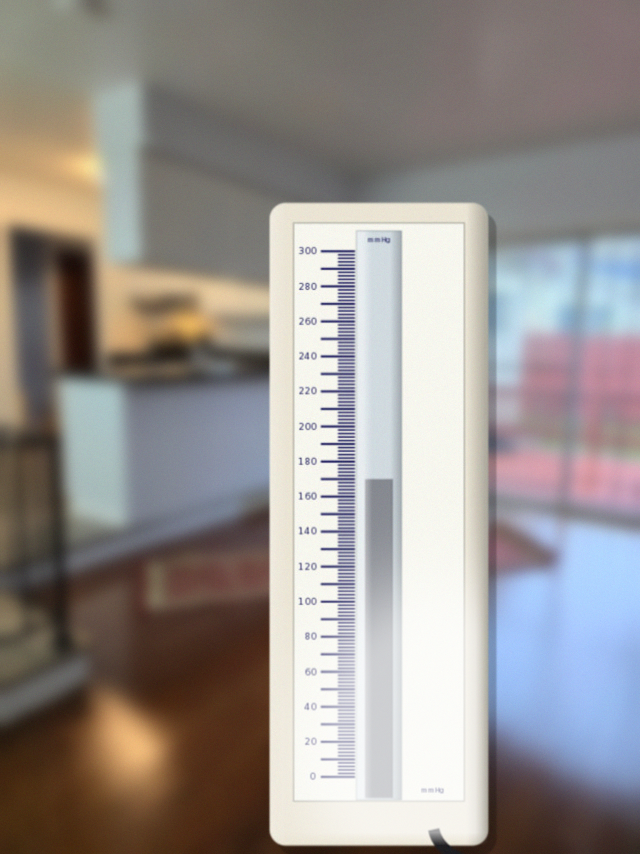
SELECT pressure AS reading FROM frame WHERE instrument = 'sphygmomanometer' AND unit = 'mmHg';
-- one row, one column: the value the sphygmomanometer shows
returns 170 mmHg
